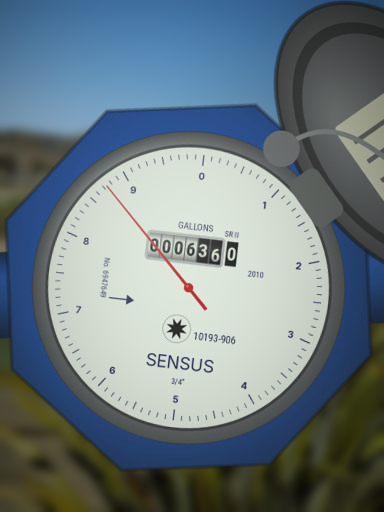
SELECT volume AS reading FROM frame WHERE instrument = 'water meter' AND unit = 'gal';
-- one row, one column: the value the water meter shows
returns 6358.7 gal
